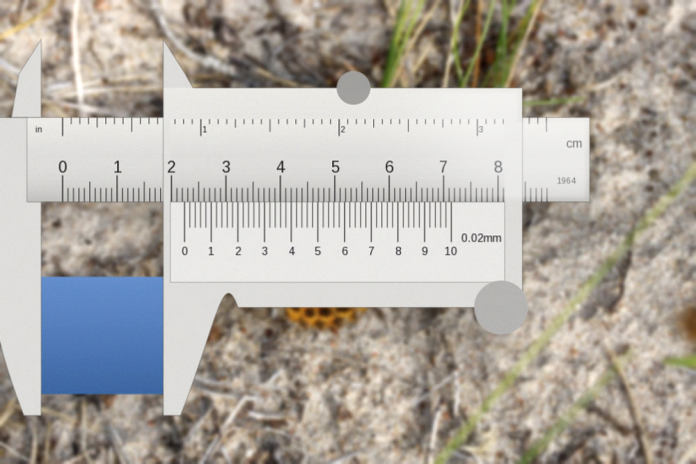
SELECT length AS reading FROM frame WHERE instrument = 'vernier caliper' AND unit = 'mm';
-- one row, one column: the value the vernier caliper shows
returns 22.4 mm
